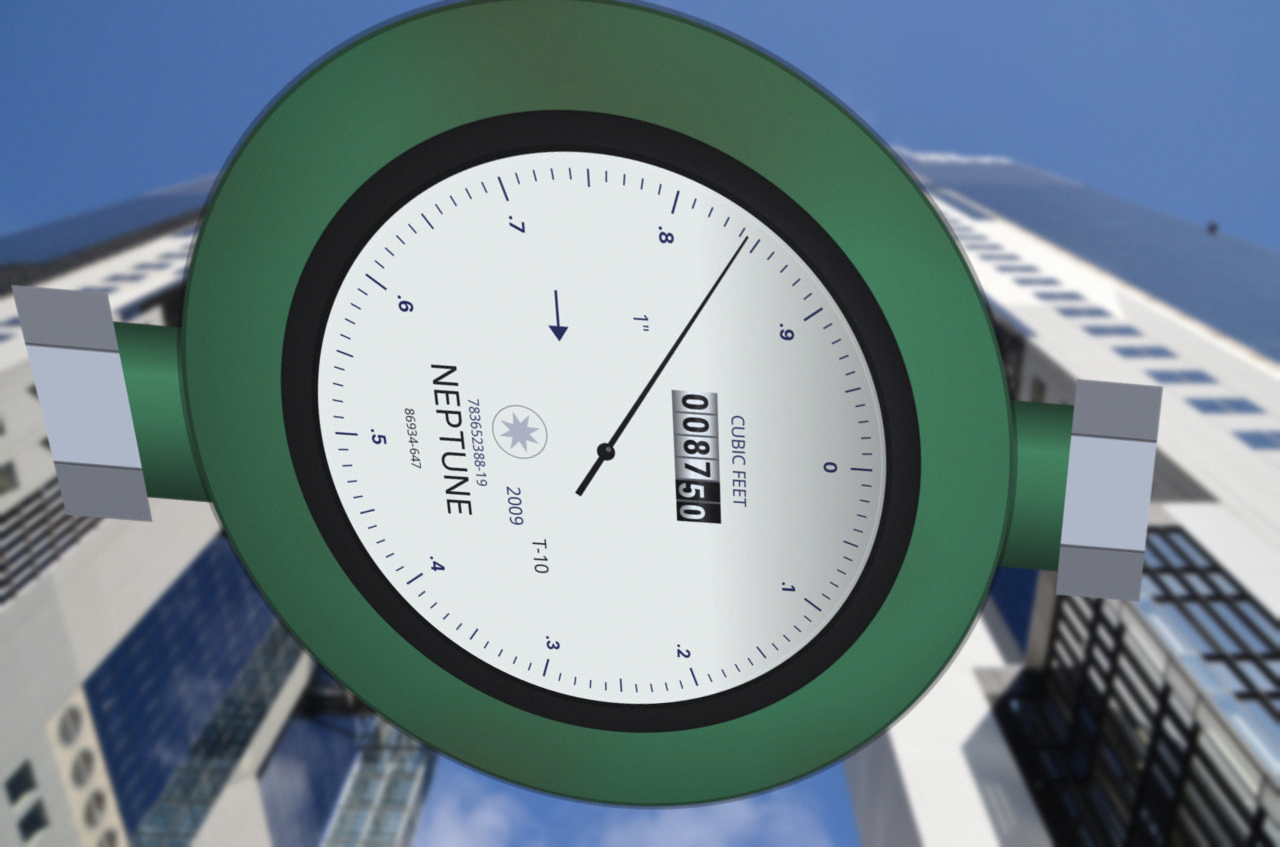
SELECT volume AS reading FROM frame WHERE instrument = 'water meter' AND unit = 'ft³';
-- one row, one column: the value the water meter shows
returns 8749.84 ft³
